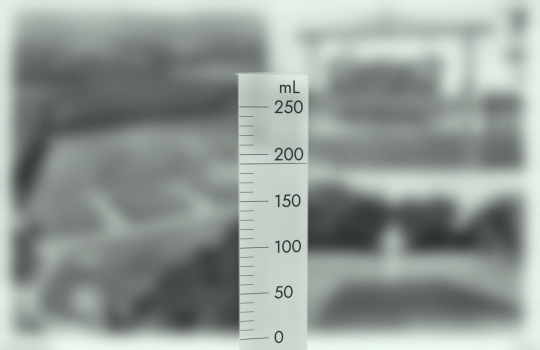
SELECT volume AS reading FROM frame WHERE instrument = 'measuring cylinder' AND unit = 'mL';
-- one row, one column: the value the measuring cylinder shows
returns 190 mL
